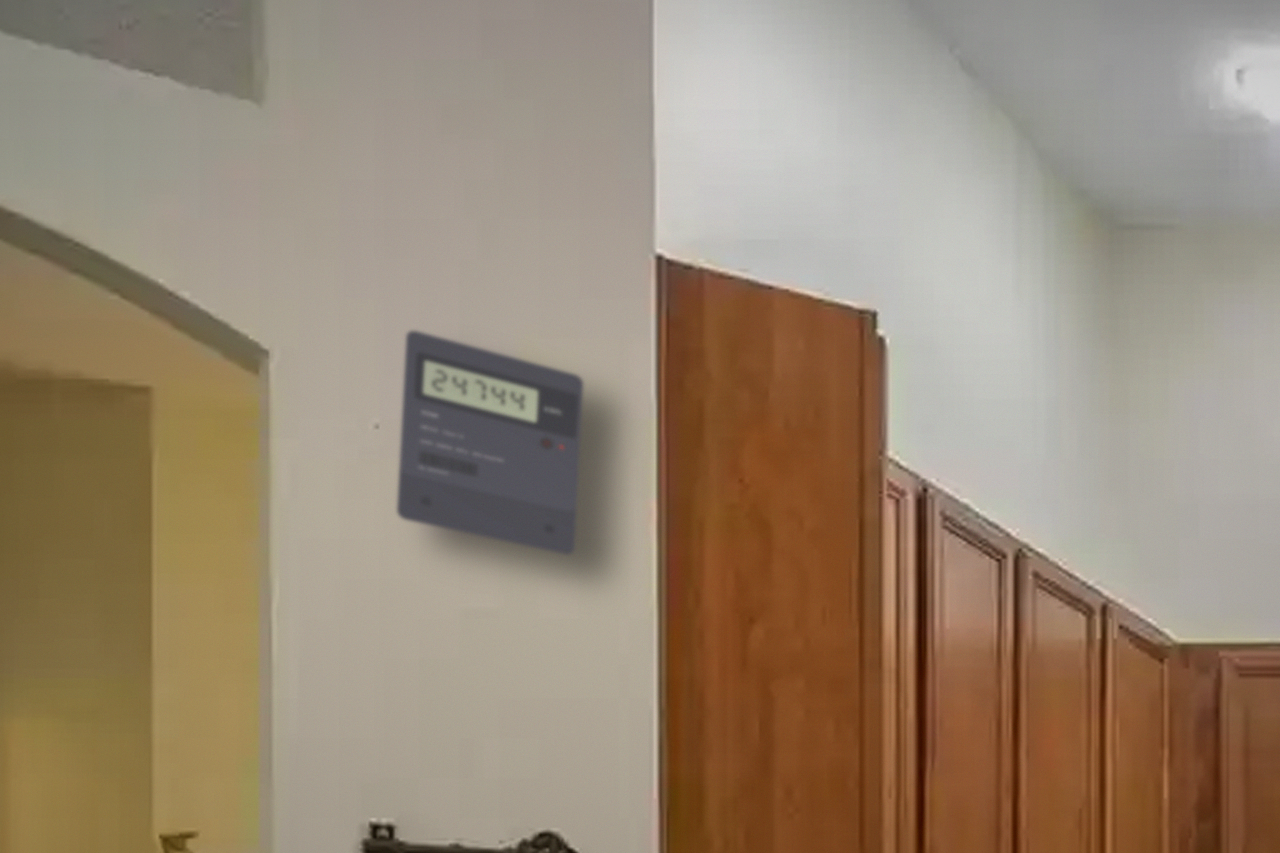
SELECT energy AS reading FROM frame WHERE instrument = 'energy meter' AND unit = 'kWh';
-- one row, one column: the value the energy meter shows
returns 24744 kWh
